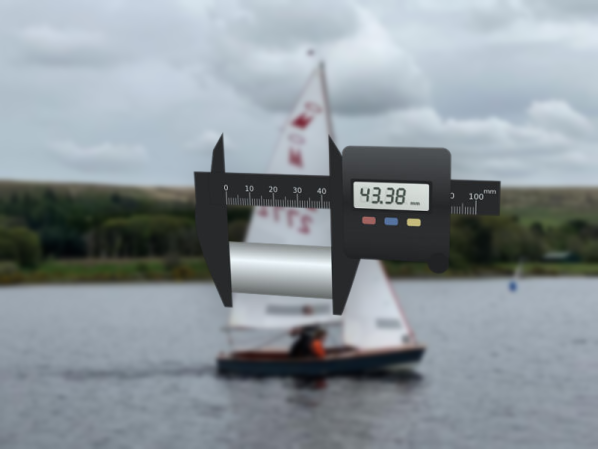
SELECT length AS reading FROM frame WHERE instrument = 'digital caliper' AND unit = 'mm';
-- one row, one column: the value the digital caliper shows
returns 43.38 mm
